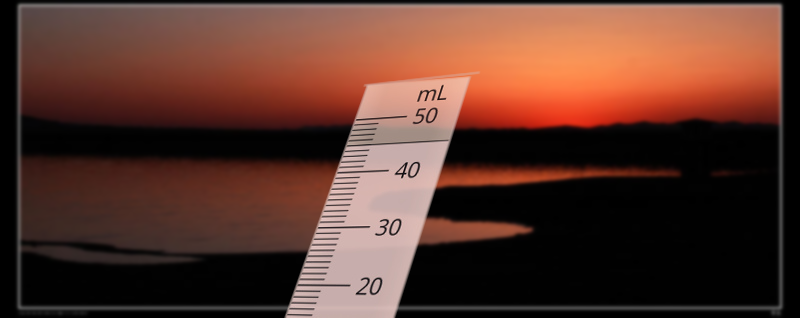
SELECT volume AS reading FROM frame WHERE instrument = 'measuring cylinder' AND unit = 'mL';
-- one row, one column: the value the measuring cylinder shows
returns 45 mL
